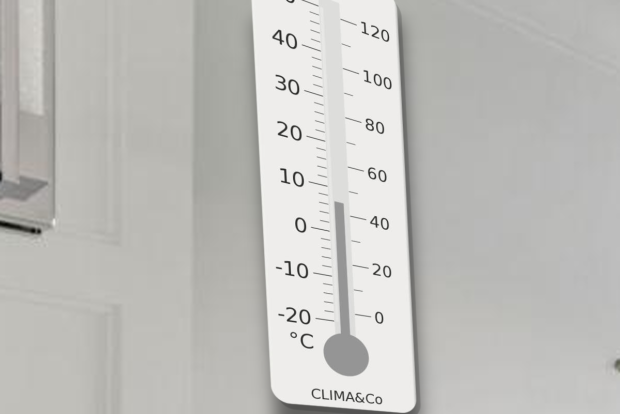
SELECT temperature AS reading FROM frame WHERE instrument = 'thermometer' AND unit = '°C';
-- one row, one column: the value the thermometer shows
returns 7 °C
